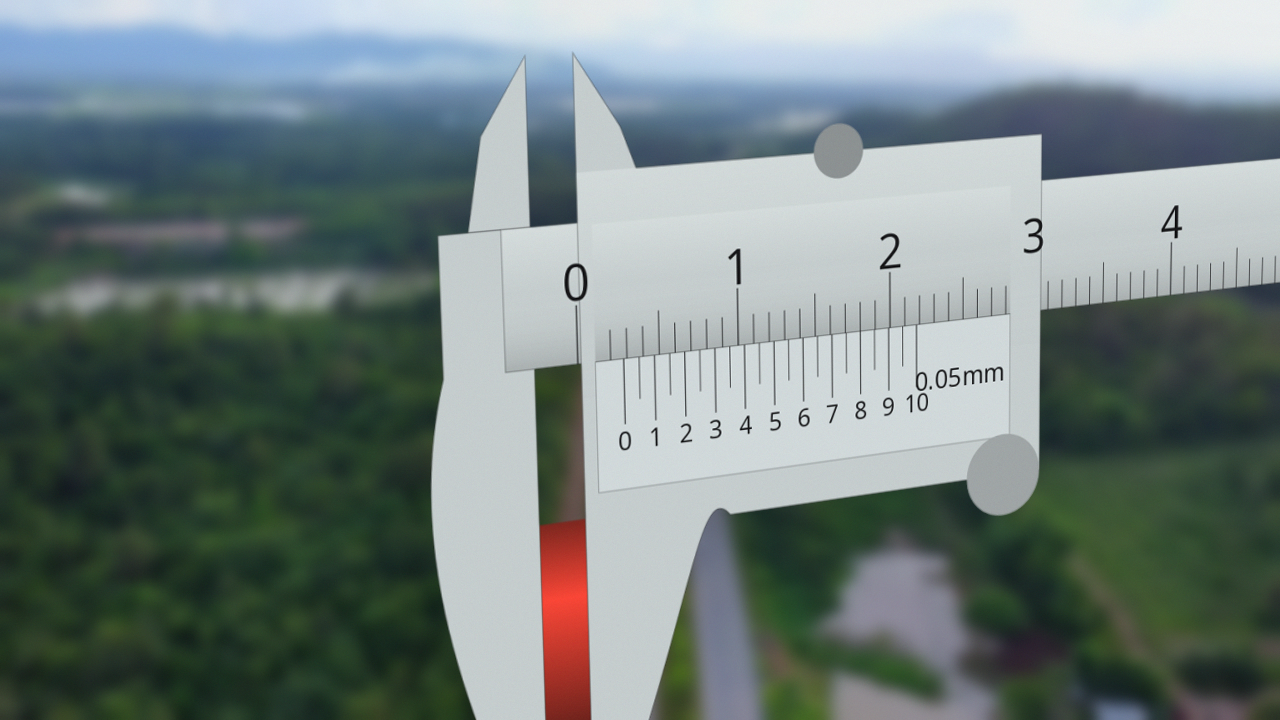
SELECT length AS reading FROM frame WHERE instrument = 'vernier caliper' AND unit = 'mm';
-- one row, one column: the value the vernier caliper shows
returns 2.8 mm
